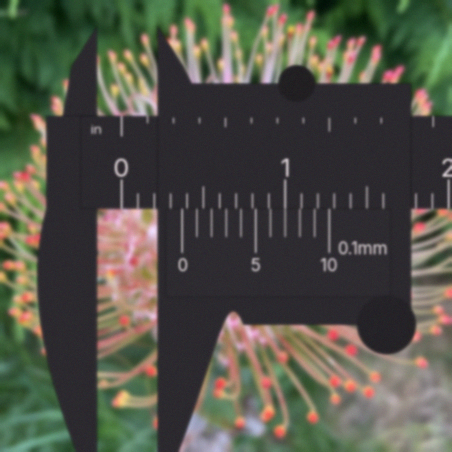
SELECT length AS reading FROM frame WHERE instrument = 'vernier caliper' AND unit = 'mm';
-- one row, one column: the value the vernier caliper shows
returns 3.7 mm
